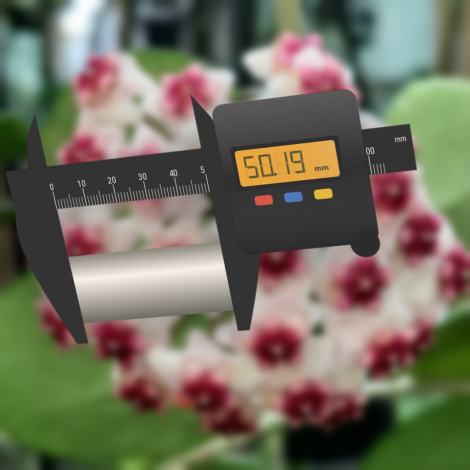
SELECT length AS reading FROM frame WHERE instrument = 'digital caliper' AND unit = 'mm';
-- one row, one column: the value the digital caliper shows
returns 50.19 mm
